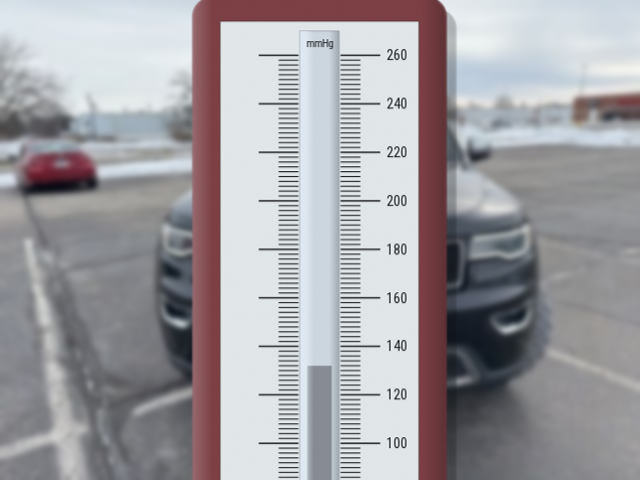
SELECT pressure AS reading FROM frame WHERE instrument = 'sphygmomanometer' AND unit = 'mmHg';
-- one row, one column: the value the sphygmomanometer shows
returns 132 mmHg
